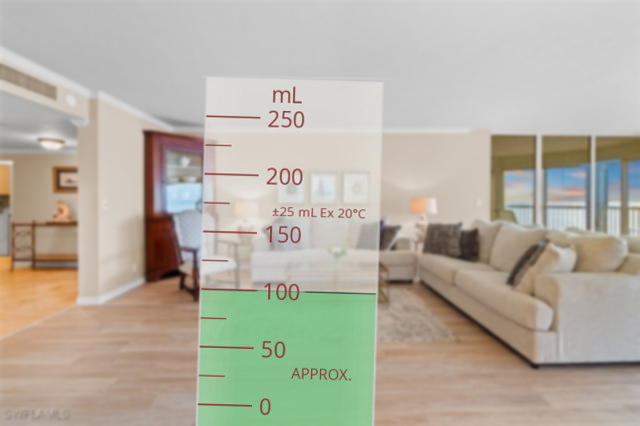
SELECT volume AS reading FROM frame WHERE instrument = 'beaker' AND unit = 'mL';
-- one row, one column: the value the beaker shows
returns 100 mL
